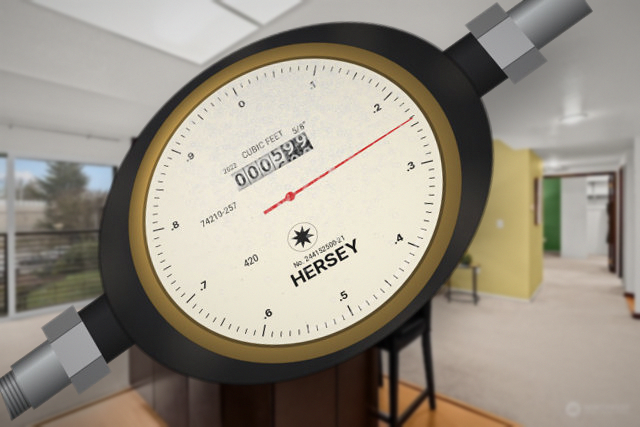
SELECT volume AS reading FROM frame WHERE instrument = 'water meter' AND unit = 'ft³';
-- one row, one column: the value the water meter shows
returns 599.24 ft³
